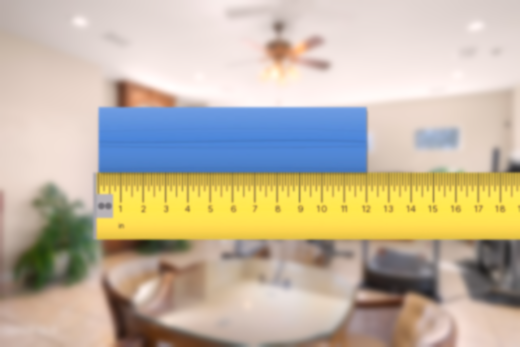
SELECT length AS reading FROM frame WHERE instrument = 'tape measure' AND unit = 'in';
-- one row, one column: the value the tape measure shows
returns 12 in
